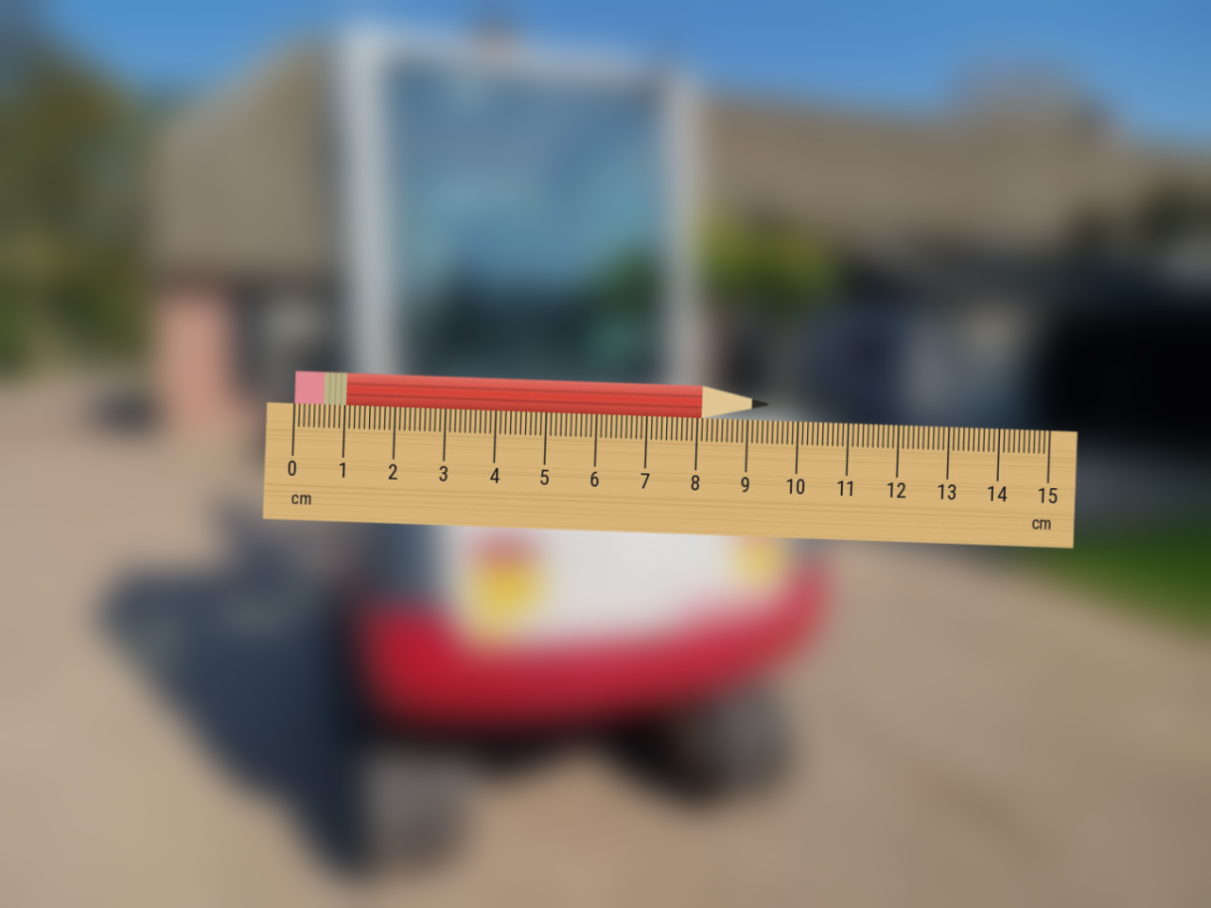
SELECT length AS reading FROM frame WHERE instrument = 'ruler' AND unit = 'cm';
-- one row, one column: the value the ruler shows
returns 9.4 cm
